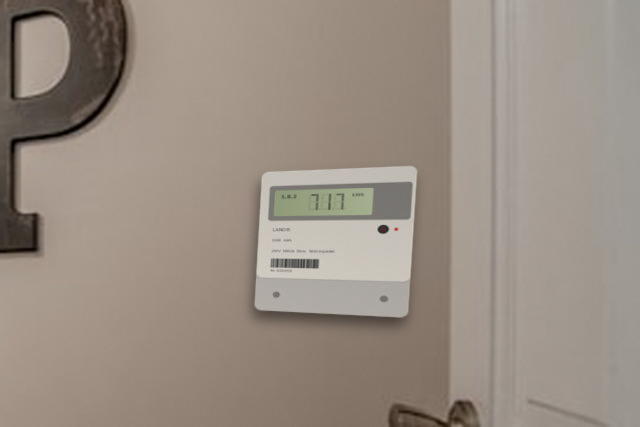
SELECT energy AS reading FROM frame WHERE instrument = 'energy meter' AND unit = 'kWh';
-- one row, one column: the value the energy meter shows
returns 717 kWh
